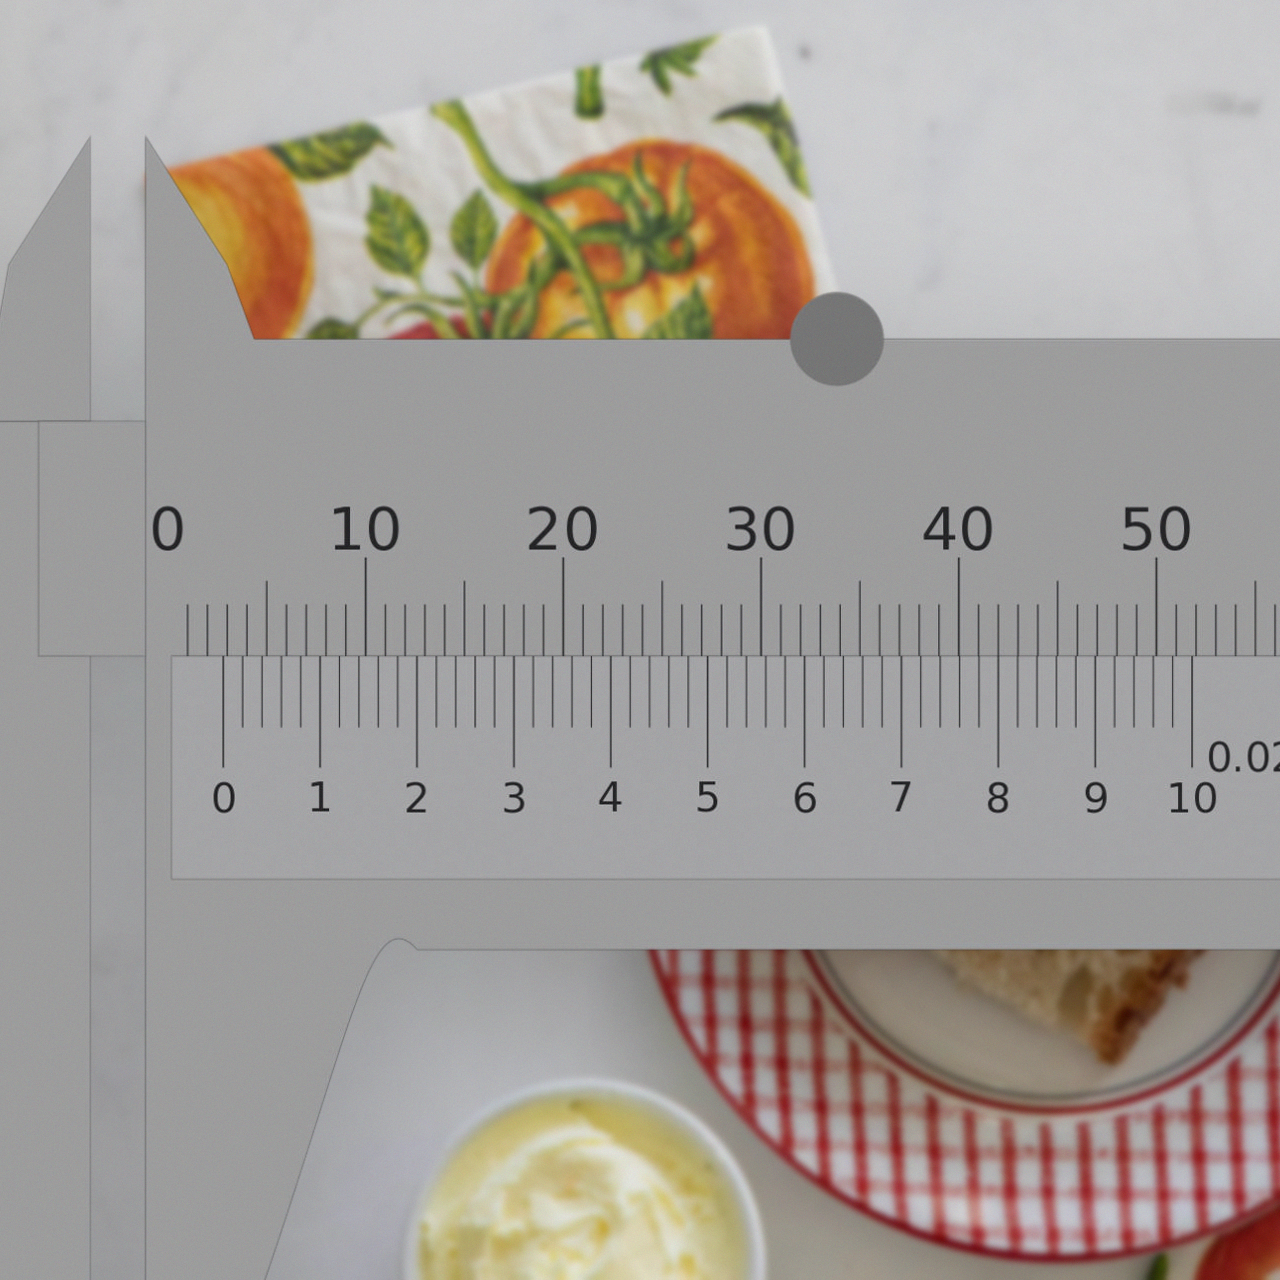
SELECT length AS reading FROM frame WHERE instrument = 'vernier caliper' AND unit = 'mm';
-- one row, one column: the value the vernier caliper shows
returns 2.8 mm
